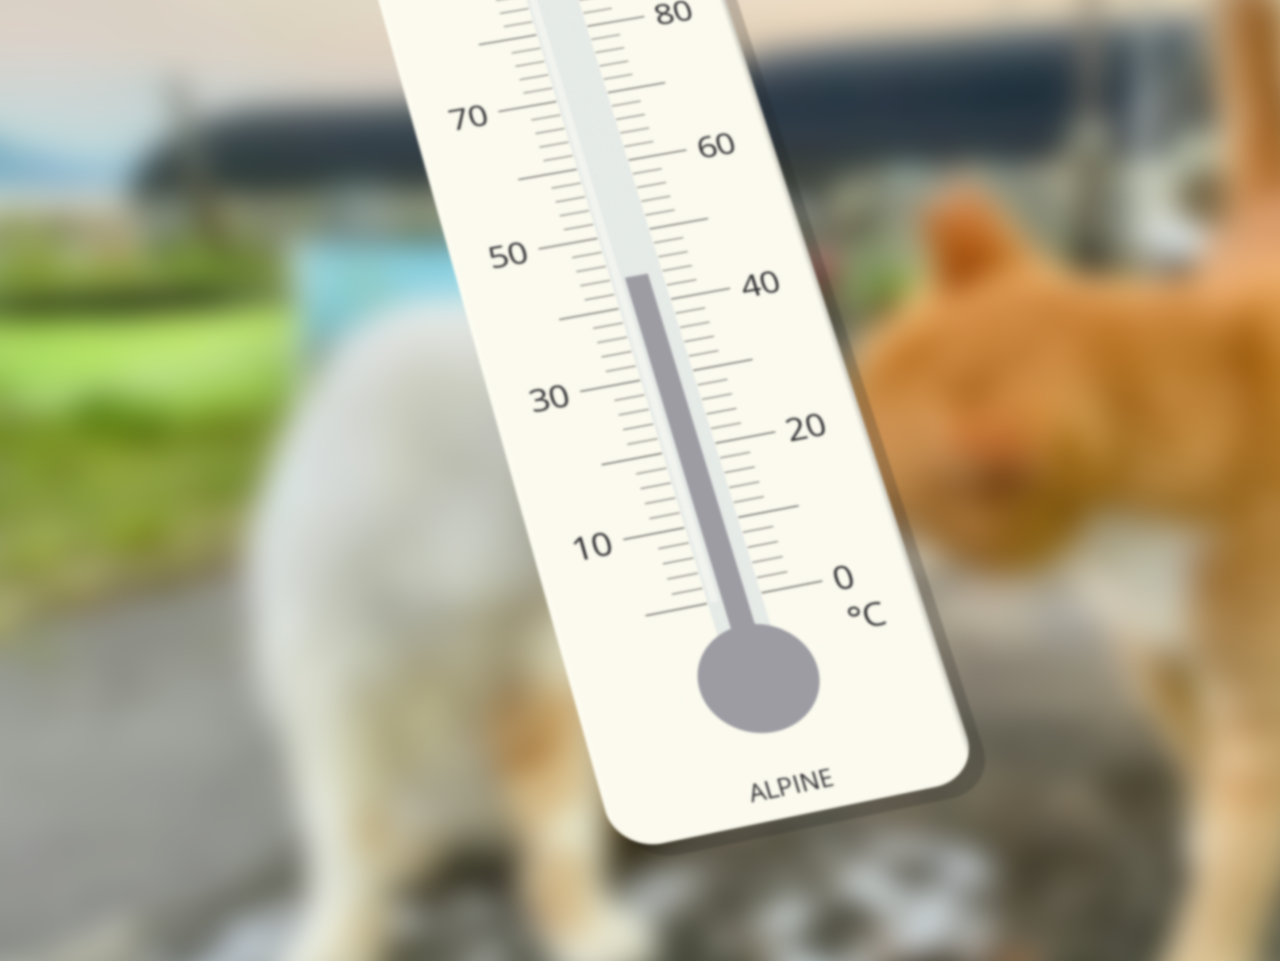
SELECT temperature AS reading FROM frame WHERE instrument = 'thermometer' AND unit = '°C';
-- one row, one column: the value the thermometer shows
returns 44 °C
